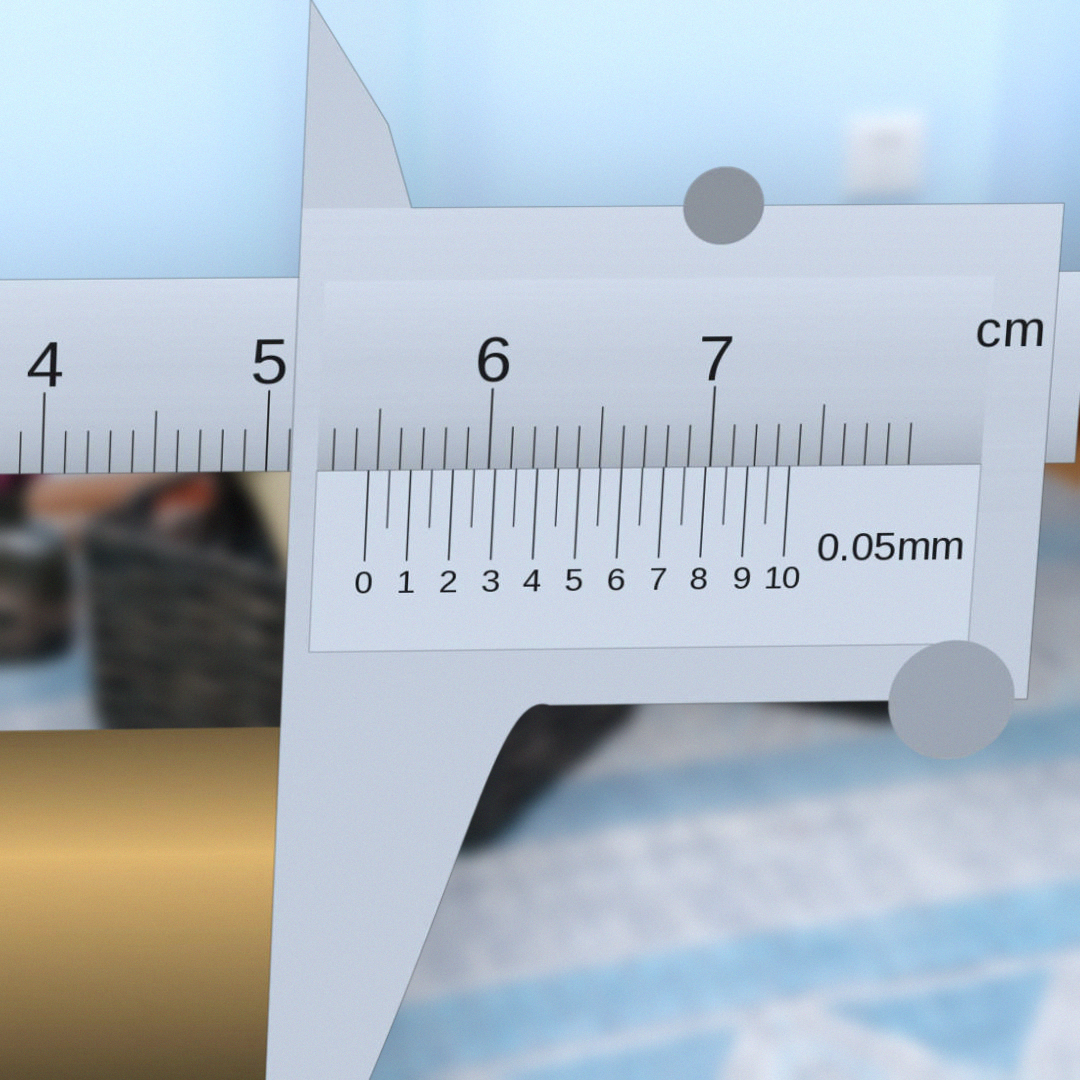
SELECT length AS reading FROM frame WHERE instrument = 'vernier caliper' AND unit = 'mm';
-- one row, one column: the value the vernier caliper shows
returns 54.6 mm
